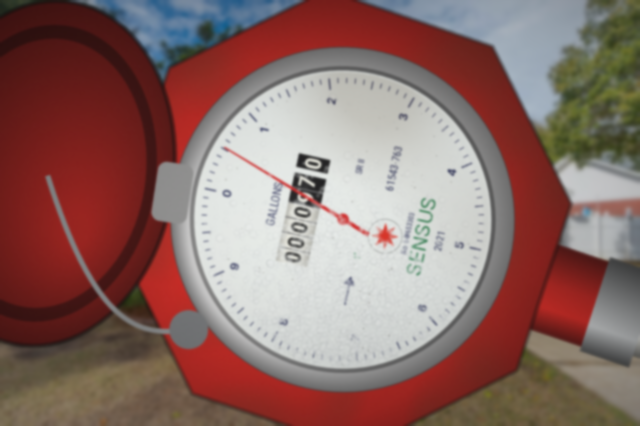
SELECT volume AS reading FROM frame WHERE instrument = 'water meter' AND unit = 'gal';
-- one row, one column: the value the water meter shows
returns 970.5 gal
